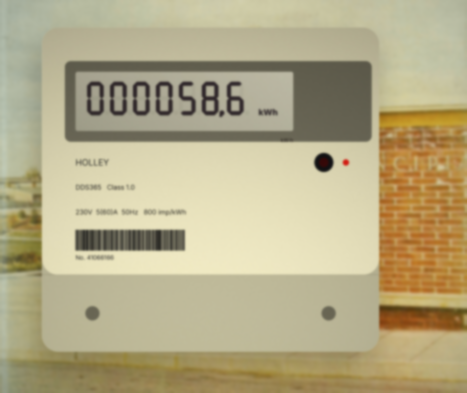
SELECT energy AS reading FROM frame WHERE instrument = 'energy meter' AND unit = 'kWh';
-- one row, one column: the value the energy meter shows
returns 58.6 kWh
